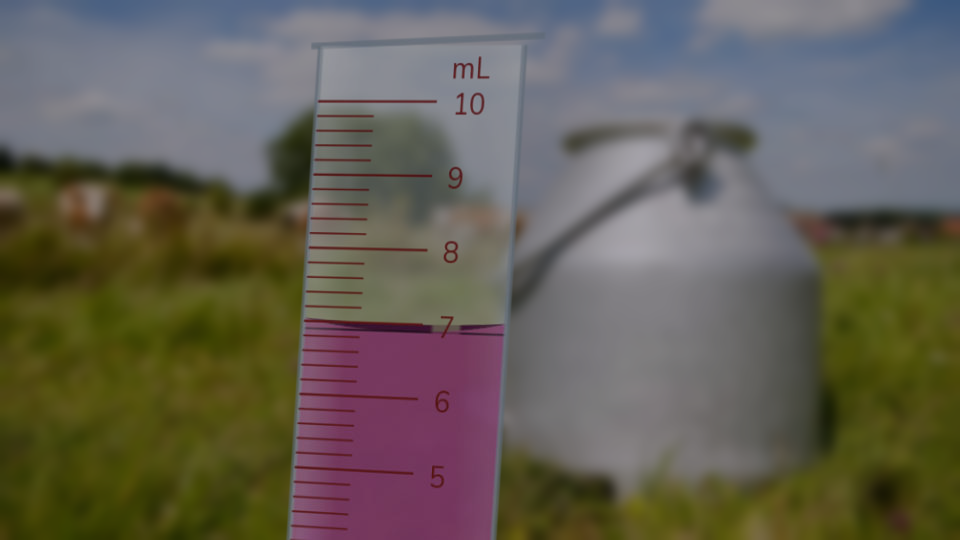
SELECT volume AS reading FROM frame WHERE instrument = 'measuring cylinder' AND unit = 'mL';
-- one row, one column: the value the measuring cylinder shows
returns 6.9 mL
